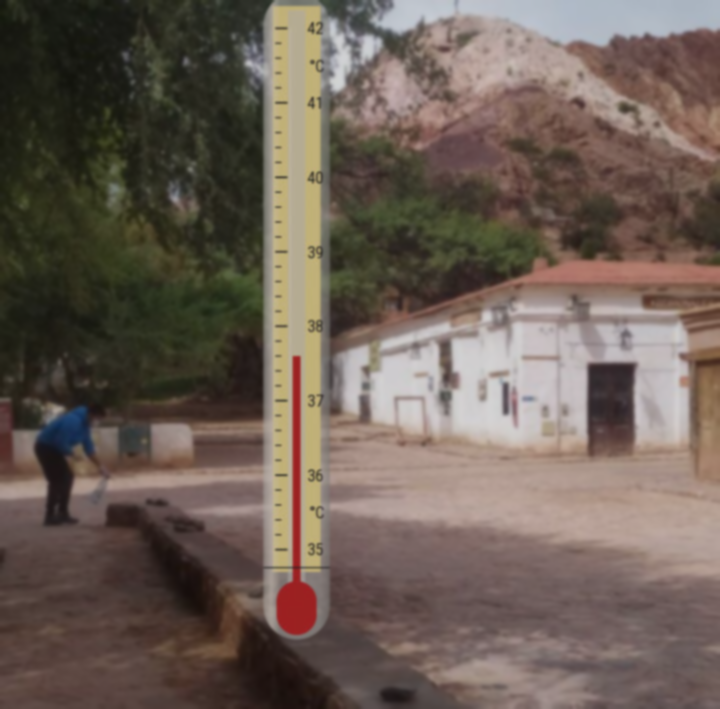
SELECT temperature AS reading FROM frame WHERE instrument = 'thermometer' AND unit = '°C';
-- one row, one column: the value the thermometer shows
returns 37.6 °C
